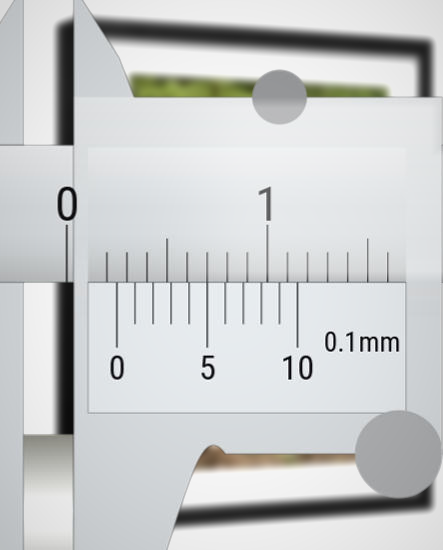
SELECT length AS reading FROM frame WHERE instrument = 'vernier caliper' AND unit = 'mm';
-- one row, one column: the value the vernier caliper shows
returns 2.5 mm
